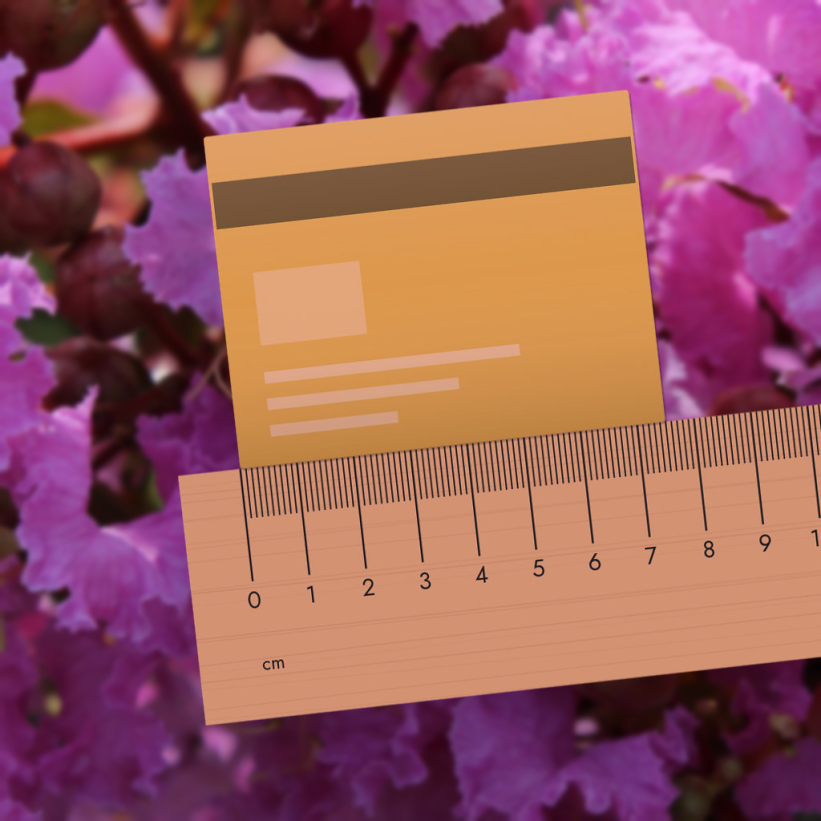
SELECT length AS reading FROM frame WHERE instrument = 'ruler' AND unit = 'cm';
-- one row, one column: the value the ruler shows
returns 7.5 cm
